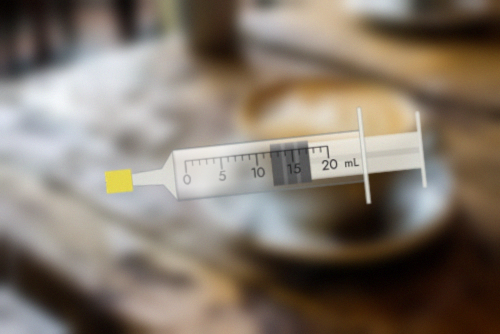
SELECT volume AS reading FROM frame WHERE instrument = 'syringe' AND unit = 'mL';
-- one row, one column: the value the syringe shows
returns 12 mL
